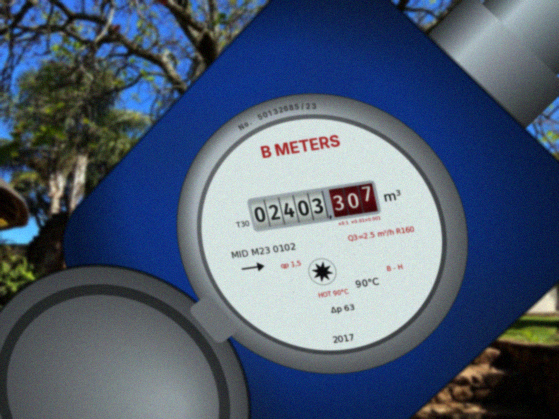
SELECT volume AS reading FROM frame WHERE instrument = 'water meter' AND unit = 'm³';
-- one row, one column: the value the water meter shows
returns 2403.307 m³
